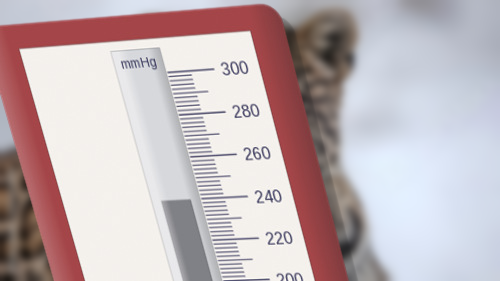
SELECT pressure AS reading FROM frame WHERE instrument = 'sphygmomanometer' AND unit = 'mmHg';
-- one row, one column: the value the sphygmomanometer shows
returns 240 mmHg
